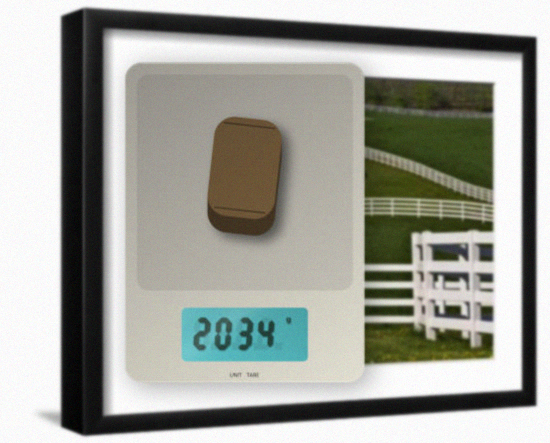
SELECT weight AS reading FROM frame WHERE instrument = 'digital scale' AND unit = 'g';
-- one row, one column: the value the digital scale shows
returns 2034 g
